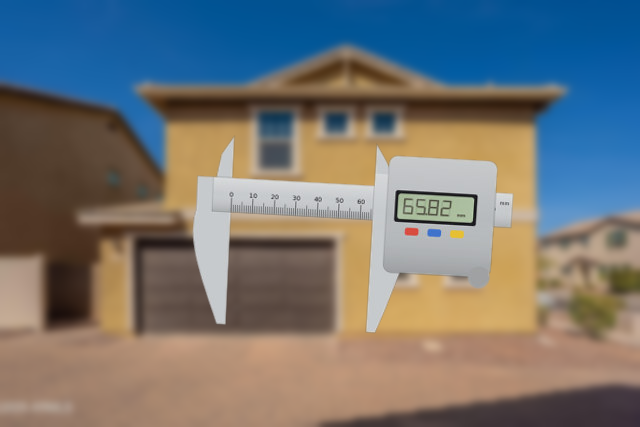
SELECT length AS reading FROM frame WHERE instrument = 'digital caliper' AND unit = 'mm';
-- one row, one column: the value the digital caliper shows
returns 65.82 mm
